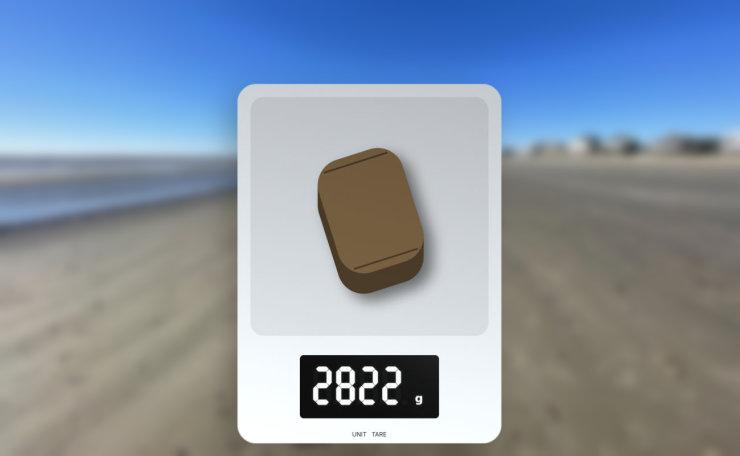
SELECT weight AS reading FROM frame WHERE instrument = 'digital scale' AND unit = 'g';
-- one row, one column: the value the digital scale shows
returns 2822 g
